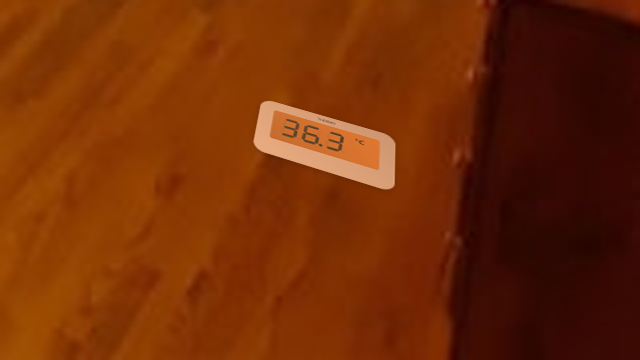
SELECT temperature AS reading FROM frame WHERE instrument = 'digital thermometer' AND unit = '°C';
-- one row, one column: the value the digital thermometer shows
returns 36.3 °C
